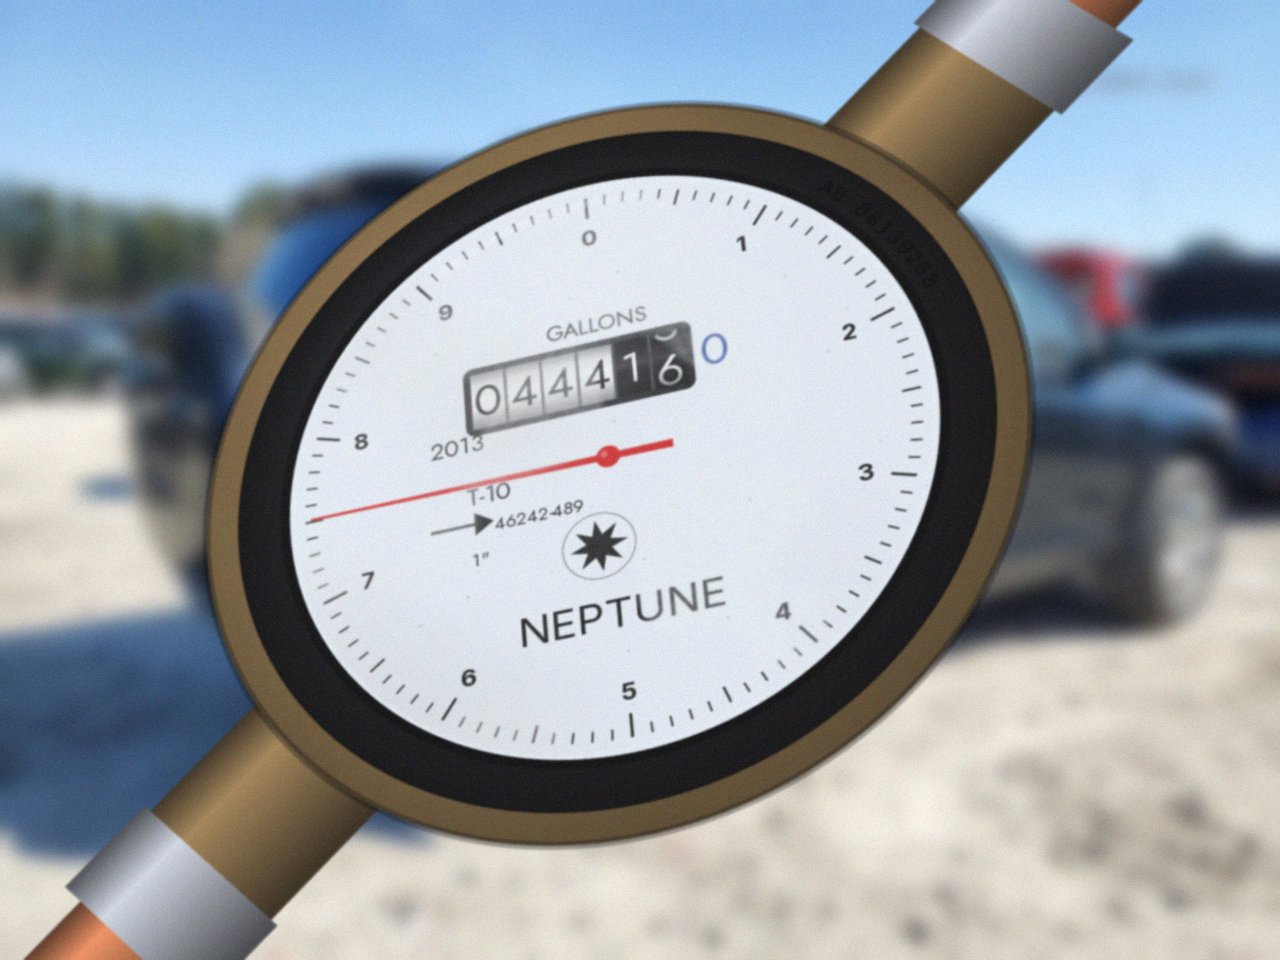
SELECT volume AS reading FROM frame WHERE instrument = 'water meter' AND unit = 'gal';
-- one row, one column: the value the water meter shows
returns 444157.5 gal
